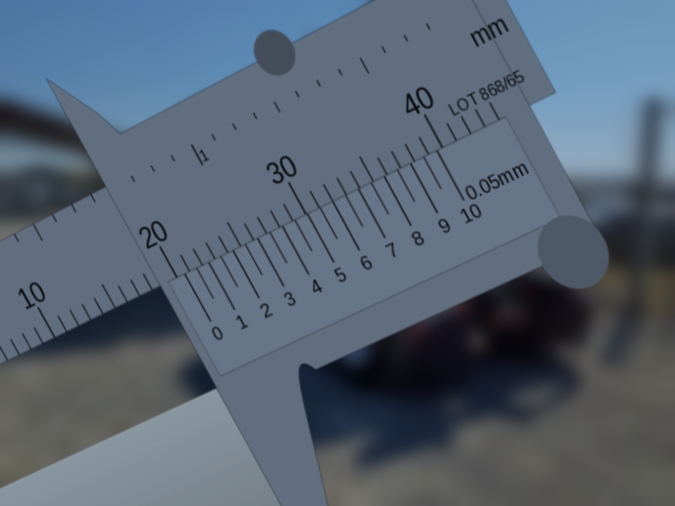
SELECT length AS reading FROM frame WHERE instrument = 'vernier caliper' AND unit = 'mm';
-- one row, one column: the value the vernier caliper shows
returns 20.6 mm
